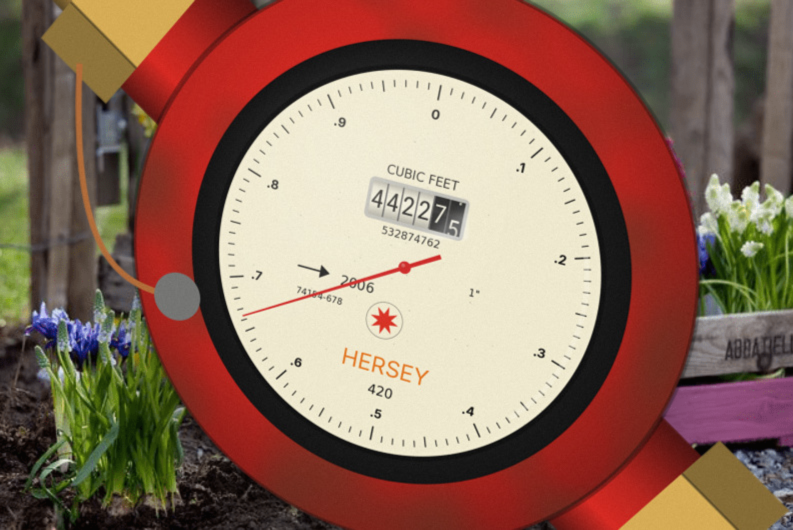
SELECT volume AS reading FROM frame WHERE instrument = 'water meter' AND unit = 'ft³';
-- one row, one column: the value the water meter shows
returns 442274.66 ft³
